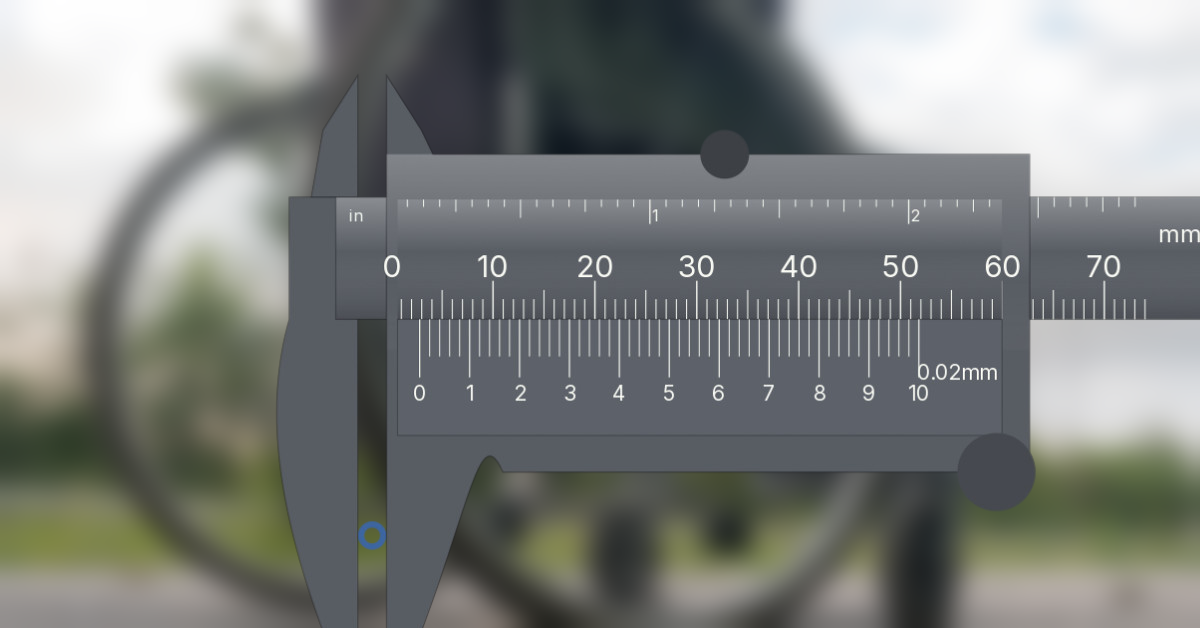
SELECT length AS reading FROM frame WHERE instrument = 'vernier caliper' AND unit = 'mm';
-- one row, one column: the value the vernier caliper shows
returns 2.8 mm
